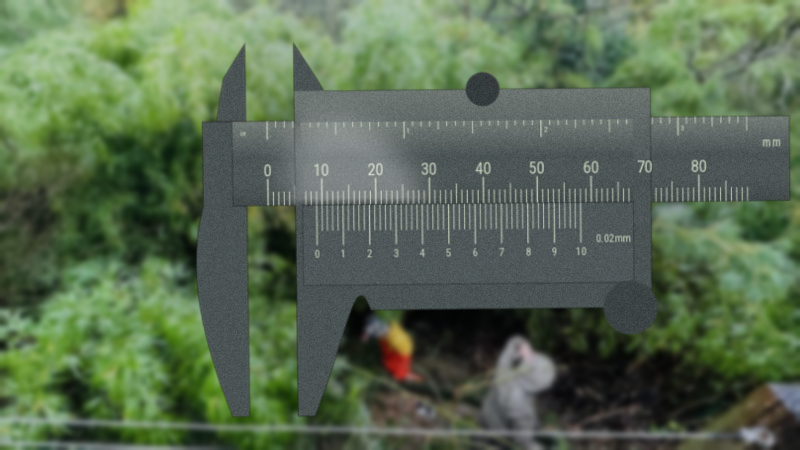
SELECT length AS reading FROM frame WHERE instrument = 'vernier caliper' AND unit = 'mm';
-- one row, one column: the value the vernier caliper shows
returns 9.0 mm
